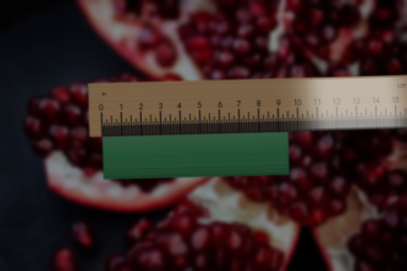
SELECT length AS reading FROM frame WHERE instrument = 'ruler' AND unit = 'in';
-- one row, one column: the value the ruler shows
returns 9.5 in
